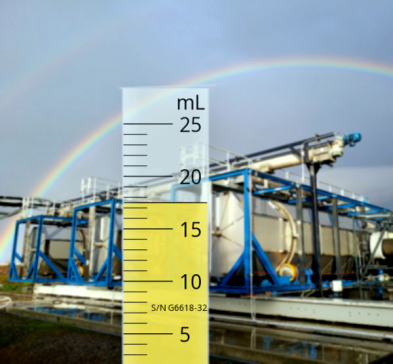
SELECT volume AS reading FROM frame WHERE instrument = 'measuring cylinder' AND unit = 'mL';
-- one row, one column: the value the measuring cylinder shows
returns 17.5 mL
